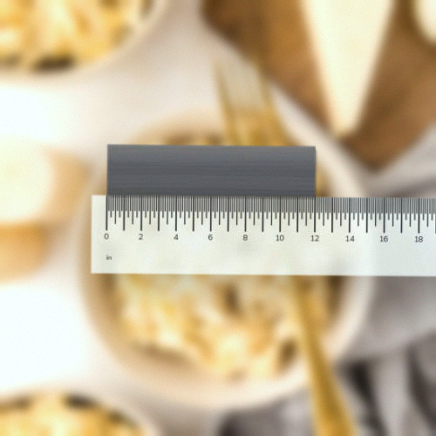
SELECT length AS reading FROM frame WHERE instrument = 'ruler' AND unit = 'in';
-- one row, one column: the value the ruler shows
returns 12 in
